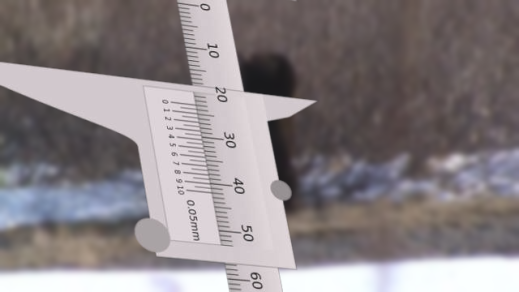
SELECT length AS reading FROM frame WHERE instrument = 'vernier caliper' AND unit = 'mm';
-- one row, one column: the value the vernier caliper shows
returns 23.0 mm
